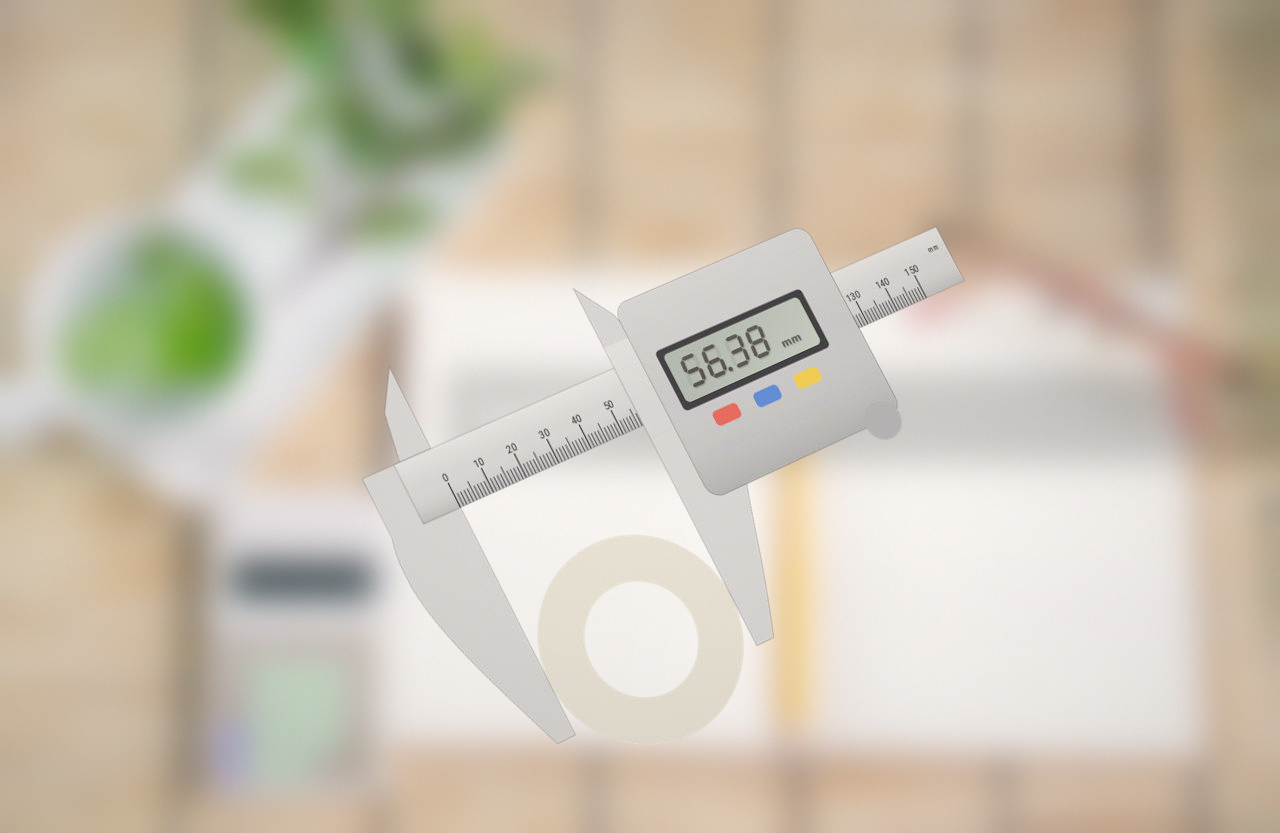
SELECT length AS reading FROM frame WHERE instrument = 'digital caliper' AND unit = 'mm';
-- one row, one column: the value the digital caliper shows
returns 56.38 mm
